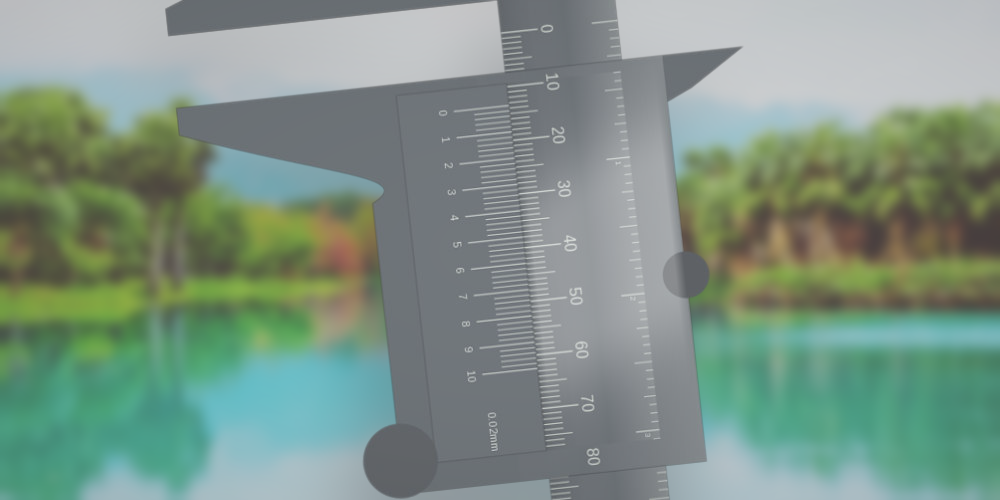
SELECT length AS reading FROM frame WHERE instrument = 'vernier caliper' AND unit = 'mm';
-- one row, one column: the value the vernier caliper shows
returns 13.5 mm
